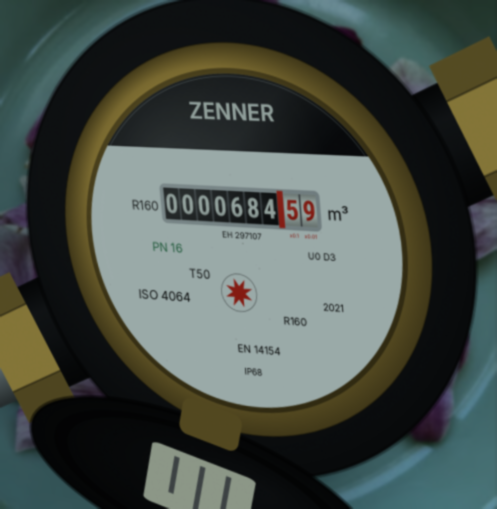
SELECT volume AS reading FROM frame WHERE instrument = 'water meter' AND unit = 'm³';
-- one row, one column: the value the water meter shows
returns 684.59 m³
